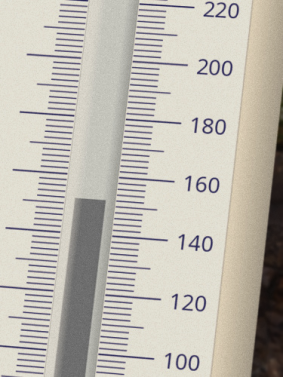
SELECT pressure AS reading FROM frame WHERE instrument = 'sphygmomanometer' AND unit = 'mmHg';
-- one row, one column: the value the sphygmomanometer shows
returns 152 mmHg
